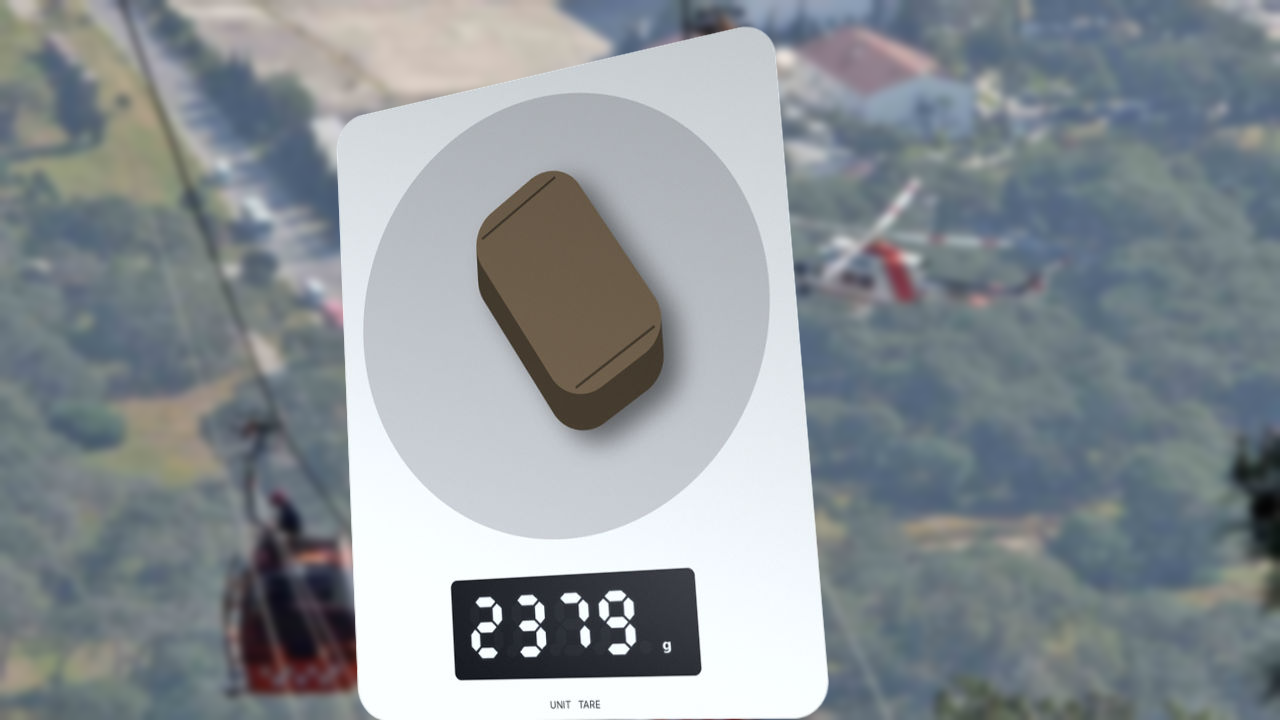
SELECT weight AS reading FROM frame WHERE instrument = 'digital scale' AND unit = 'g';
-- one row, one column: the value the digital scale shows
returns 2379 g
